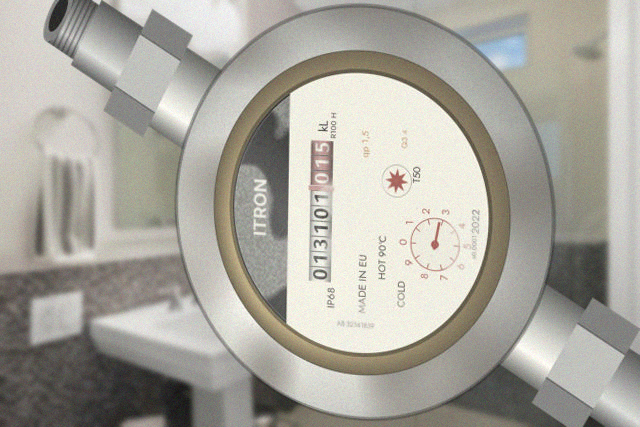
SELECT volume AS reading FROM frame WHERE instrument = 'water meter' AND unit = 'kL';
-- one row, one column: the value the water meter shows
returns 13101.0152 kL
